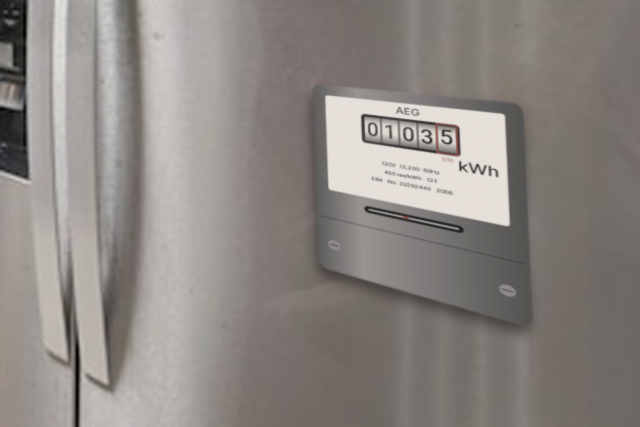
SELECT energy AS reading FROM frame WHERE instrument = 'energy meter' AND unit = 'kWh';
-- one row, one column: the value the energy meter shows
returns 103.5 kWh
